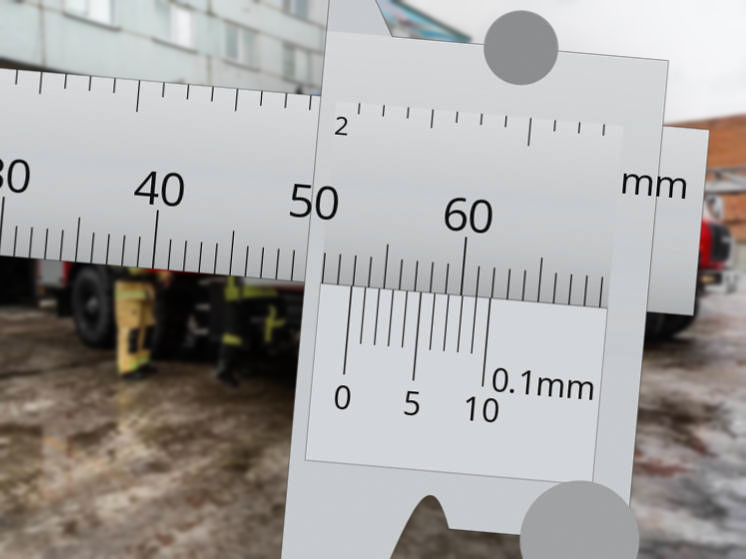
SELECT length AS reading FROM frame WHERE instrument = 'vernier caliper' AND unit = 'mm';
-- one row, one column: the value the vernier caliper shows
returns 52.9 mm
